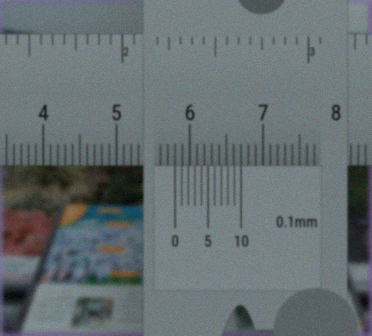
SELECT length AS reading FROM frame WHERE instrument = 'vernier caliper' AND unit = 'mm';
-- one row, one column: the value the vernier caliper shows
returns 58.0 mm
